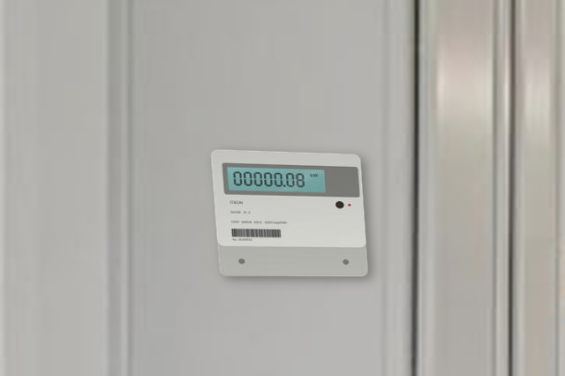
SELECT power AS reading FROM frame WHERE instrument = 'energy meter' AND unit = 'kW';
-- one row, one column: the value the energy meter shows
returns 0.08 kW
